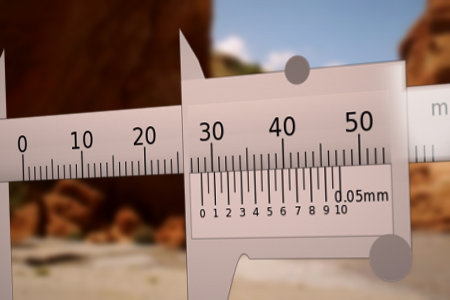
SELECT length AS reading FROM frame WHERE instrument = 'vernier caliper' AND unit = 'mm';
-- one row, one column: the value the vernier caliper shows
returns 28.4 mm
